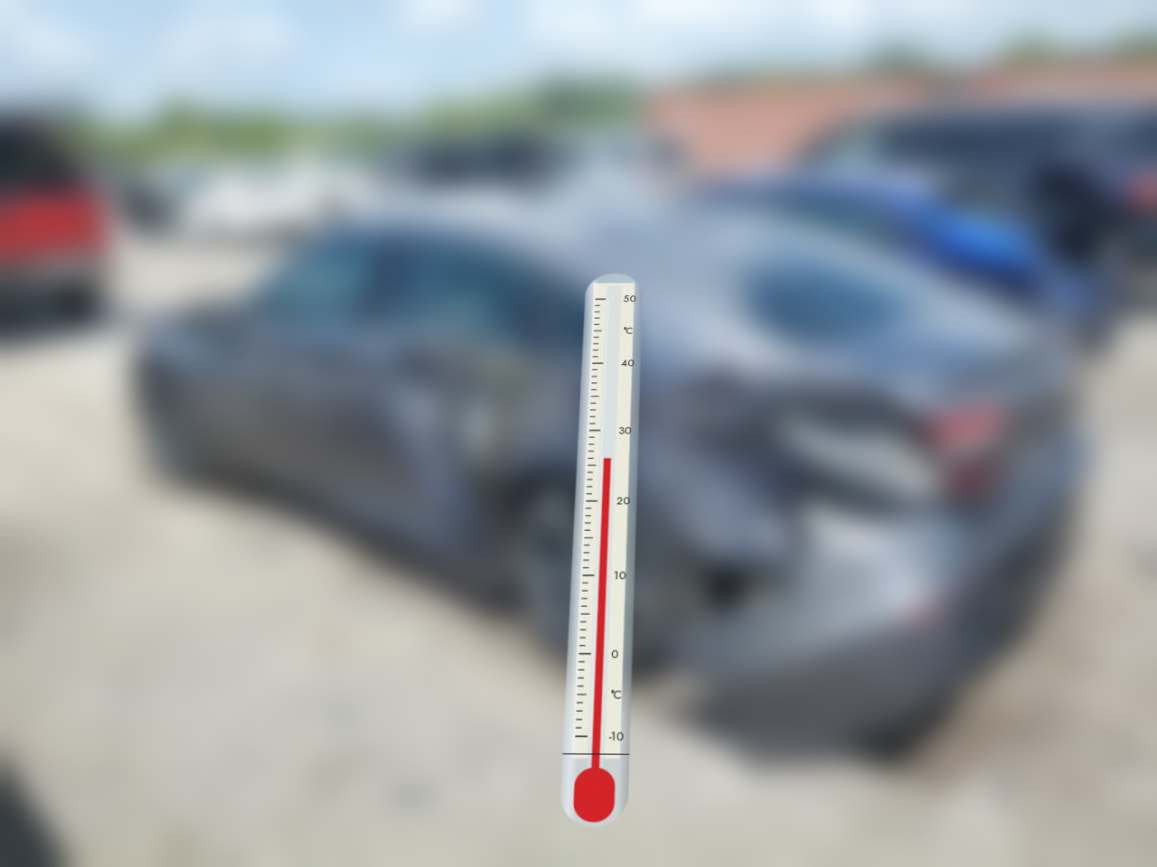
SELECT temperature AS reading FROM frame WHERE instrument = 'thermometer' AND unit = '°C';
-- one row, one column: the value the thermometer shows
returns 26 °C
